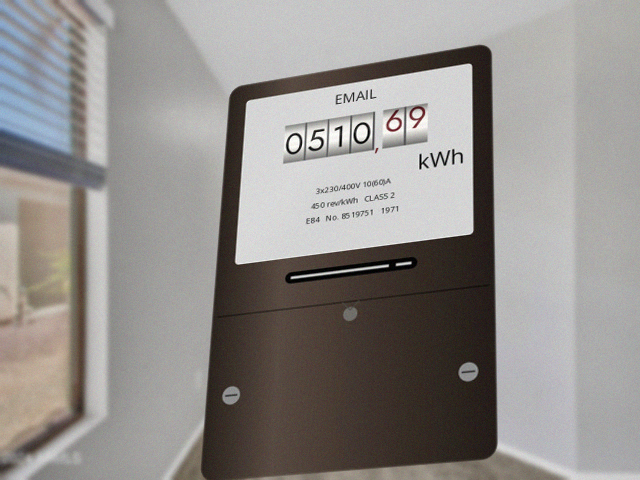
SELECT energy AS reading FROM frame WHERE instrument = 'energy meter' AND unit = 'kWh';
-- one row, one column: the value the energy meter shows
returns 510.69 kWh
